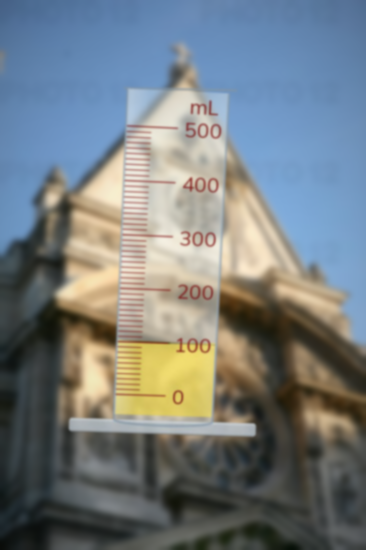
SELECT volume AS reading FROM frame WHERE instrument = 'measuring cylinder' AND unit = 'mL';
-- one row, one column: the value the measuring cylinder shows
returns 100 mL
